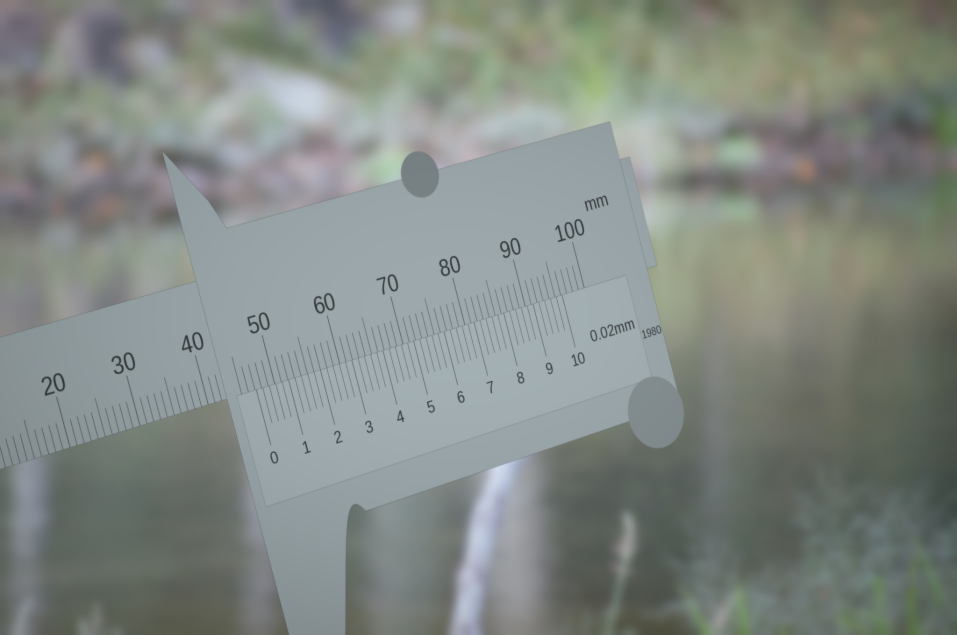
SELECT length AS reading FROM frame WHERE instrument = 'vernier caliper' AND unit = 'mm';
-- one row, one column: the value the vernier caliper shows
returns 47.2 mm
